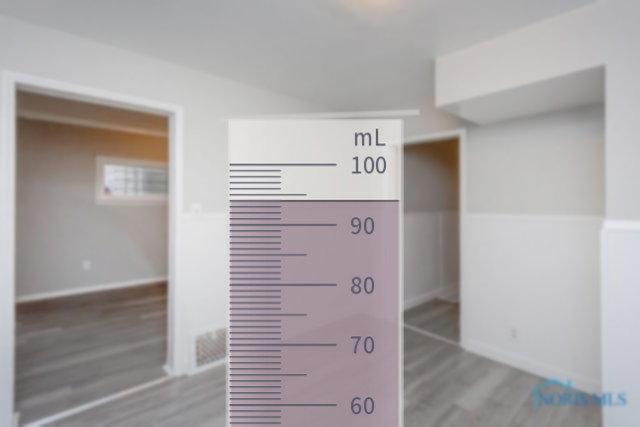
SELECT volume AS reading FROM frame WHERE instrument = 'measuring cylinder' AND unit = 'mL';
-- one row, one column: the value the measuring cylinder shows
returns 94 mL
